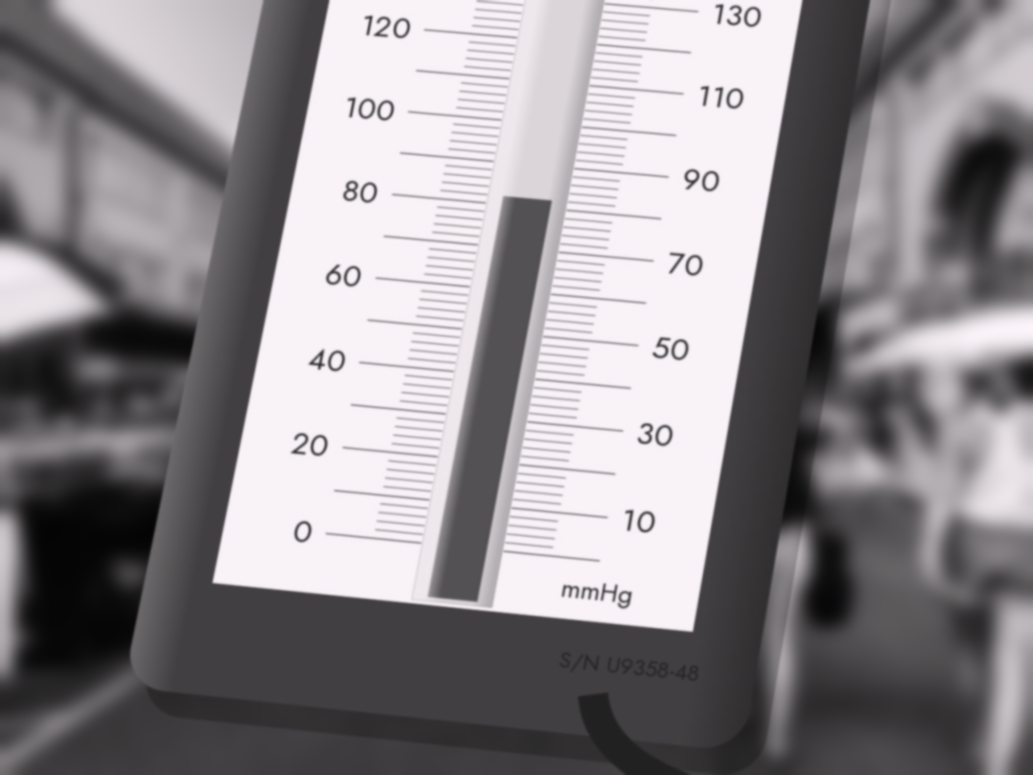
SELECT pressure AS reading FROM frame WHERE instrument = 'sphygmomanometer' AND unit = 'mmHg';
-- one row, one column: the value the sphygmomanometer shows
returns 82 mmHg
